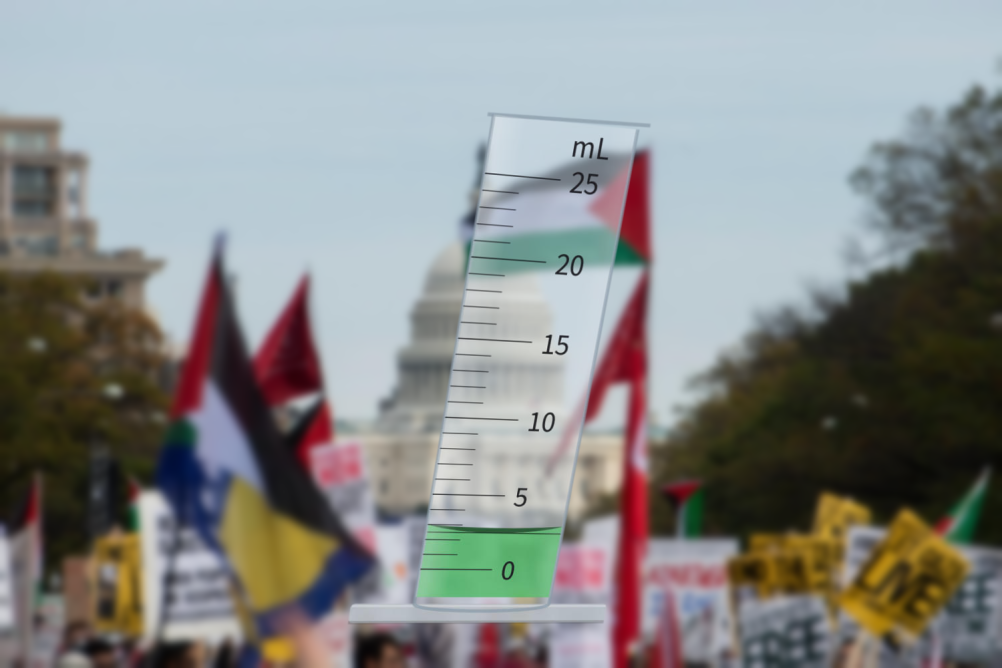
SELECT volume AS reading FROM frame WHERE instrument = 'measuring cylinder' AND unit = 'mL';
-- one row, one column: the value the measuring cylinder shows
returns 2.5 mL
